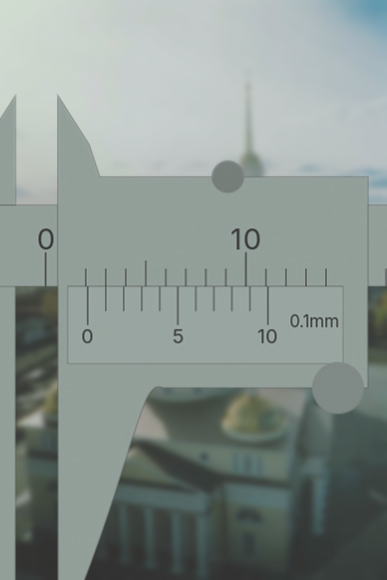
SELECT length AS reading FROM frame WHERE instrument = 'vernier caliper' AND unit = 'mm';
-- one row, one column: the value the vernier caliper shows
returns 2.1 mm
